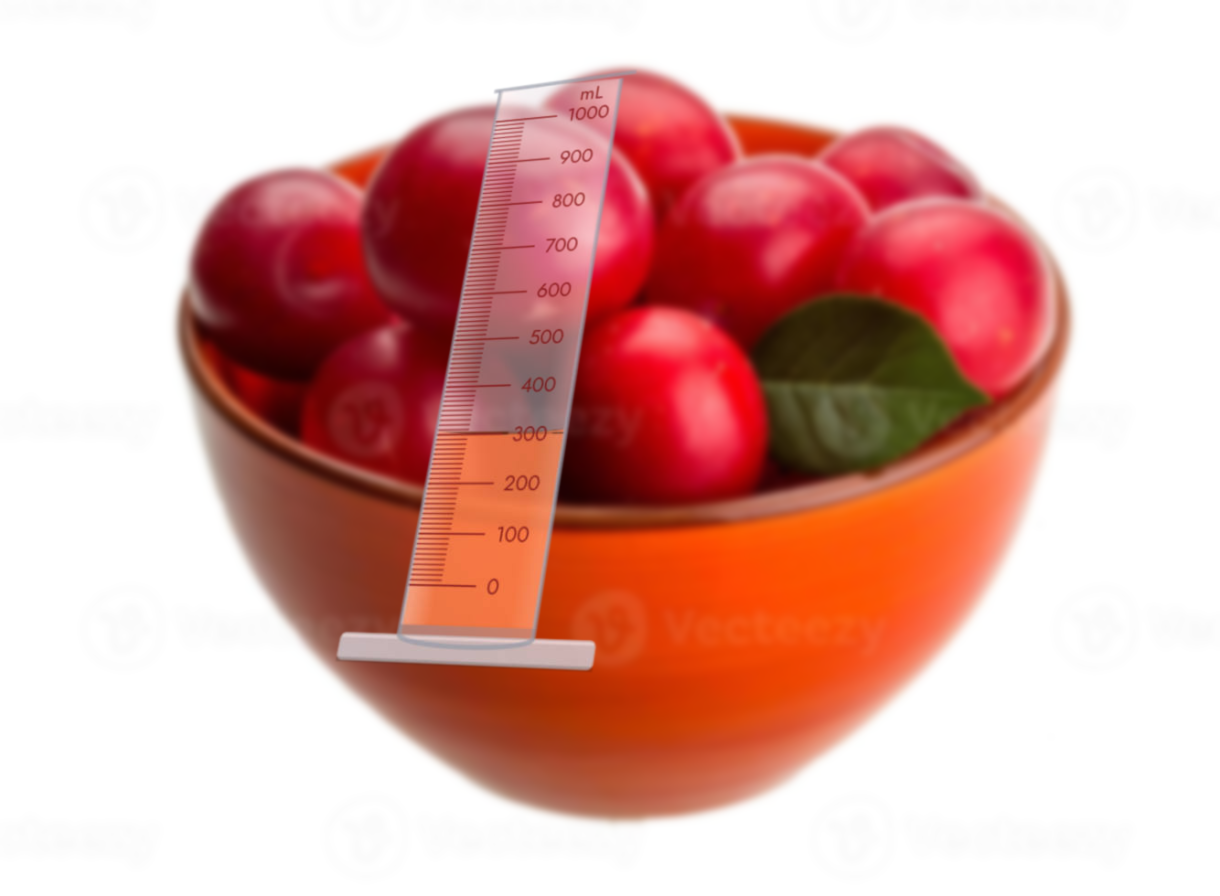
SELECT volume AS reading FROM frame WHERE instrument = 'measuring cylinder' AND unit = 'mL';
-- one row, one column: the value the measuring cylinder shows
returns 300 mL
